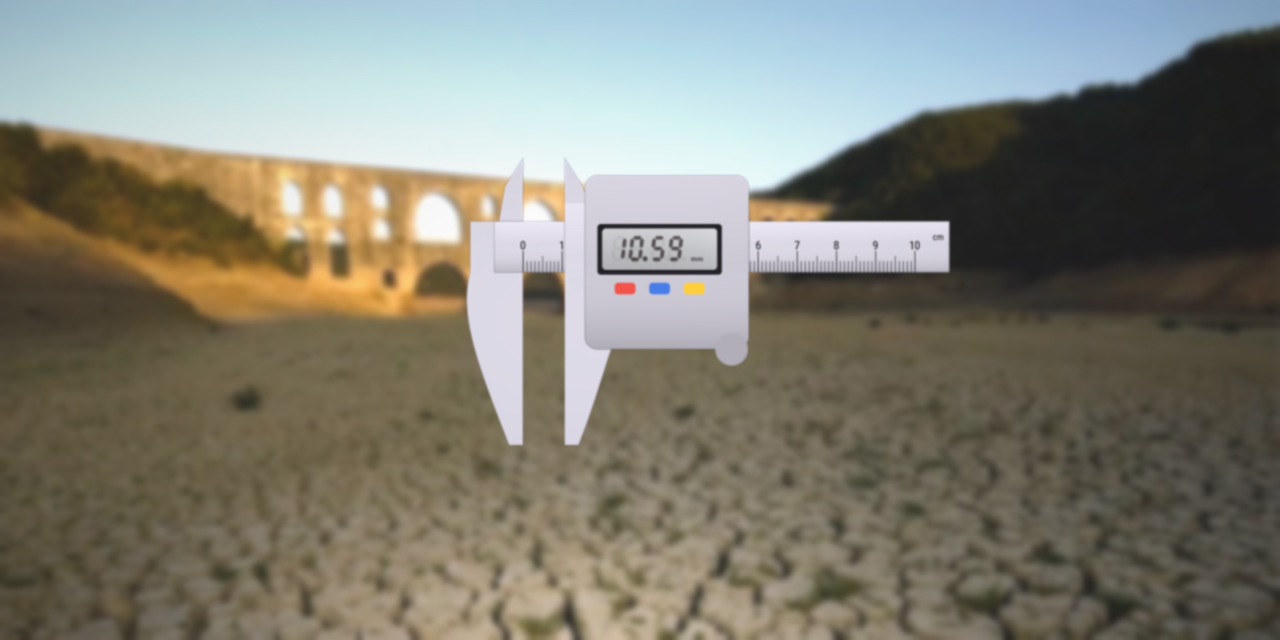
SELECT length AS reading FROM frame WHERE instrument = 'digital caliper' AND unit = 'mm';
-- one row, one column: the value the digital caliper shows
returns 10.59 mm
